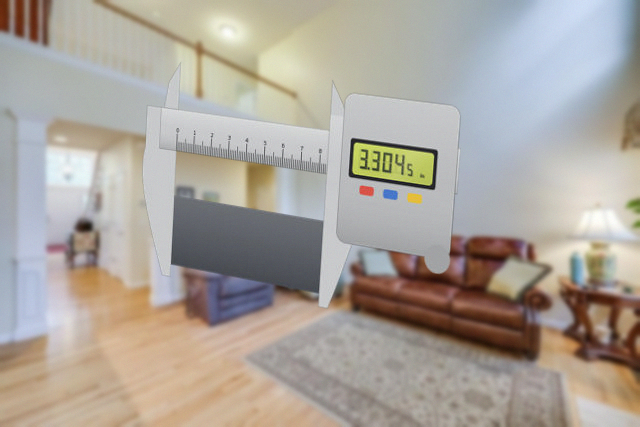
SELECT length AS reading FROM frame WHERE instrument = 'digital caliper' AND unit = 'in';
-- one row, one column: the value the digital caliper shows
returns 3.3045 in
